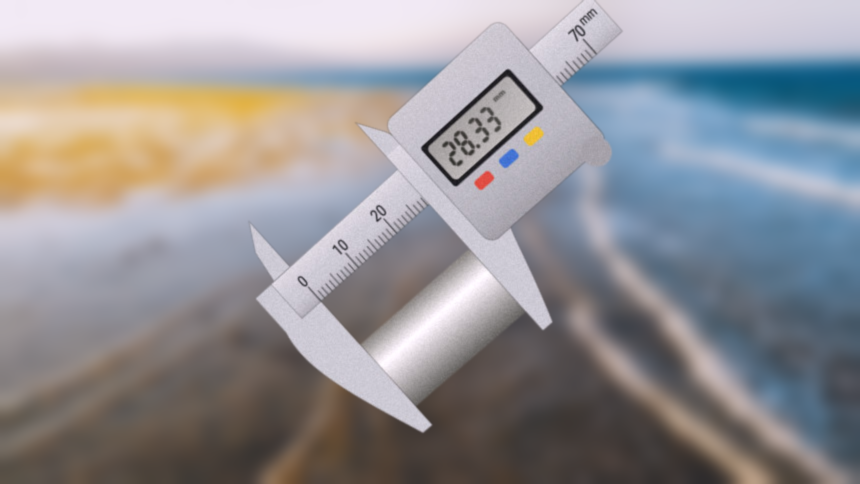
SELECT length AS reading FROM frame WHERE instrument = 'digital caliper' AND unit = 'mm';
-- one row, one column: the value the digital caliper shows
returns 28.33 mm
